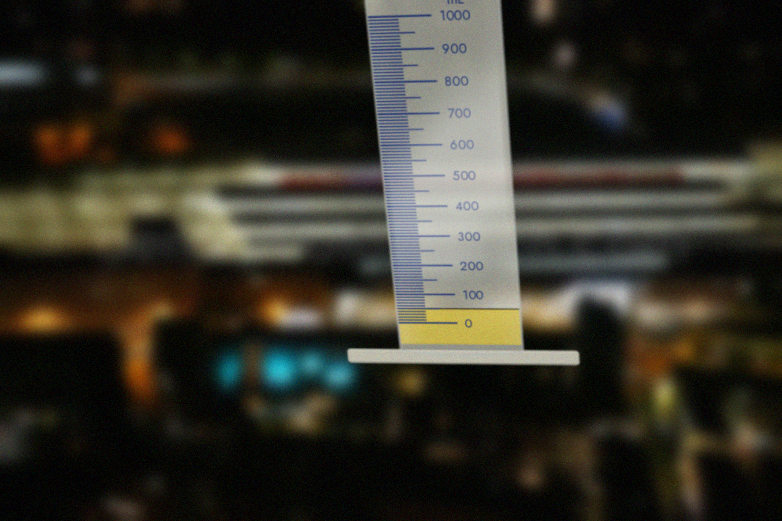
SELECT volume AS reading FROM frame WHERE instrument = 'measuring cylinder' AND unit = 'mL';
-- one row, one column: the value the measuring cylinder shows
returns 50 mL
